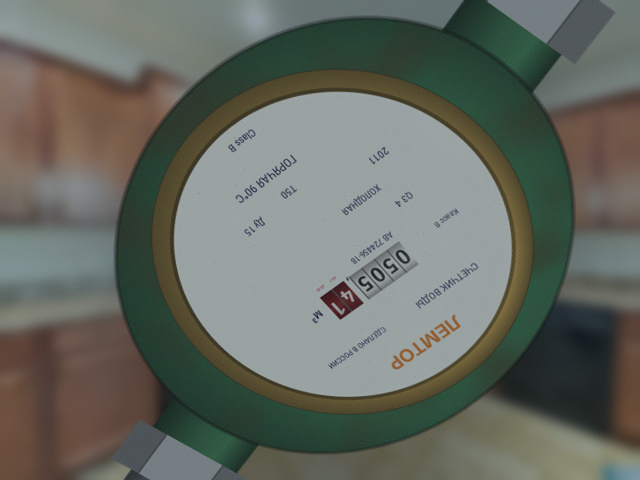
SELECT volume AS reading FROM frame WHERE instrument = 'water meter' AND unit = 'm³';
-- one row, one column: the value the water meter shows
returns 505.41 m³
